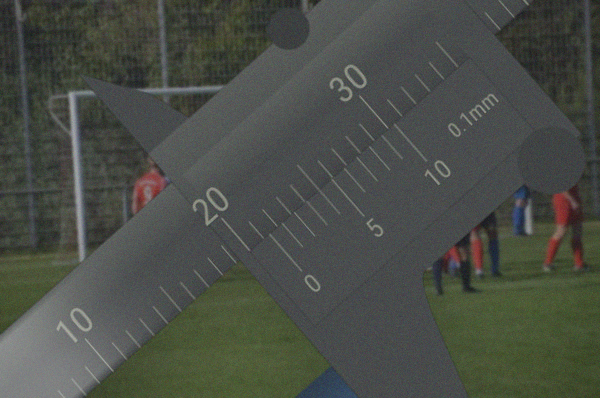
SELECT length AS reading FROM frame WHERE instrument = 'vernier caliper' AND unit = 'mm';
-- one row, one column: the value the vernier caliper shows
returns 21.4 mm
